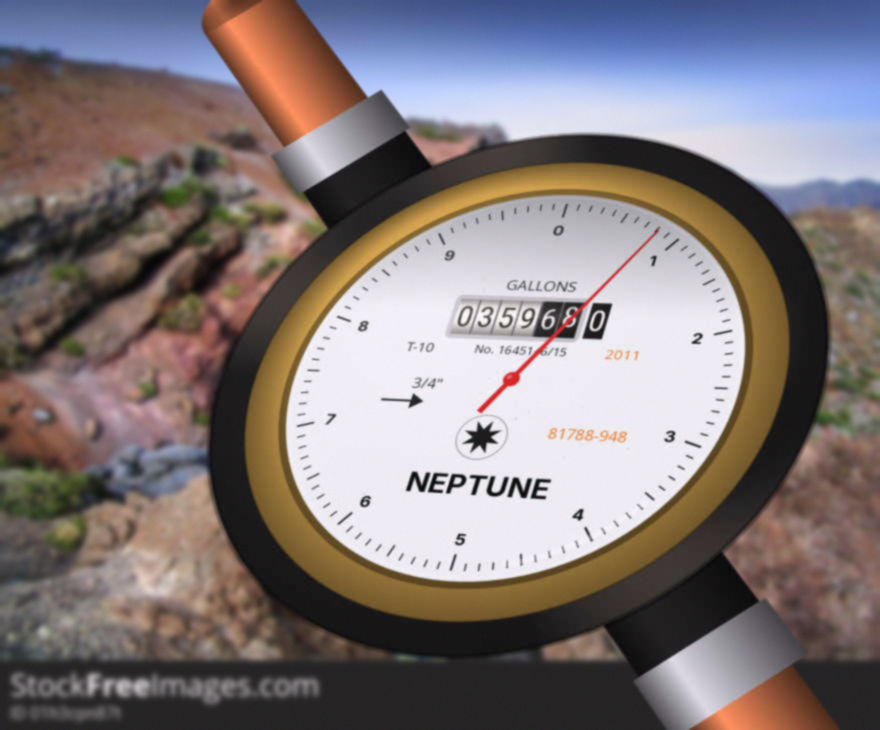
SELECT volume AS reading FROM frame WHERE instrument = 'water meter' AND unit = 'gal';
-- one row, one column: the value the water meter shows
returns 359680.8 gal
